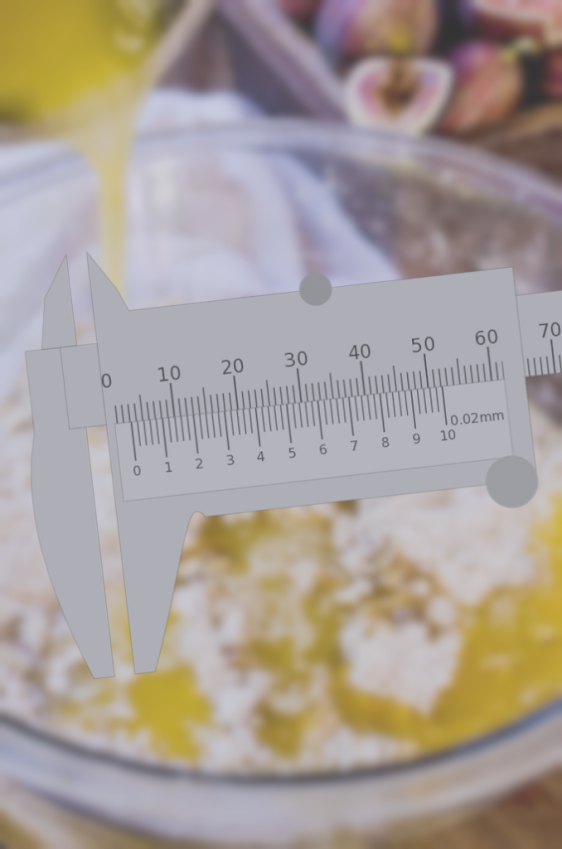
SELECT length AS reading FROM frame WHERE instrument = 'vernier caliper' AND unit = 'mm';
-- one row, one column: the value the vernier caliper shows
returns 3.2 mm
